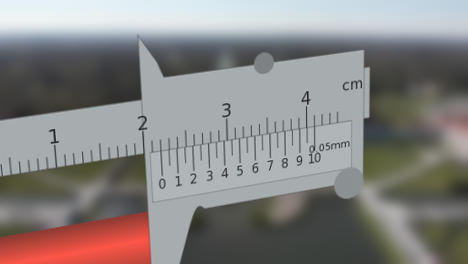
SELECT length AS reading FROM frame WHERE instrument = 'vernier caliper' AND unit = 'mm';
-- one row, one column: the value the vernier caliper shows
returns 22.0 mm
